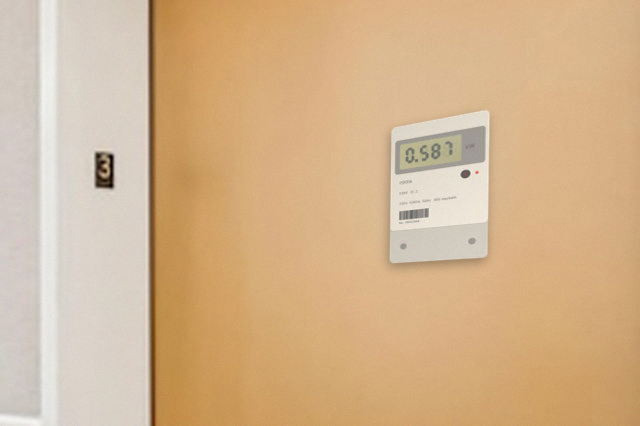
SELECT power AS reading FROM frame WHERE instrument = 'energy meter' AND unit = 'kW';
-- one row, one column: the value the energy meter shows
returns 0.587 kW
